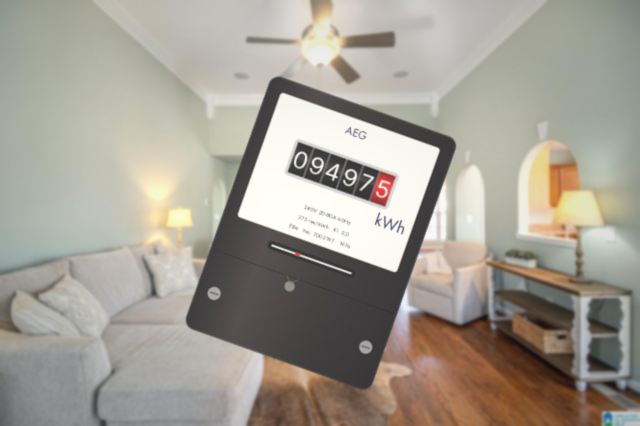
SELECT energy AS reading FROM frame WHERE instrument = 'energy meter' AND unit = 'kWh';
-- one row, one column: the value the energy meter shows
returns 9497.5 kWh
